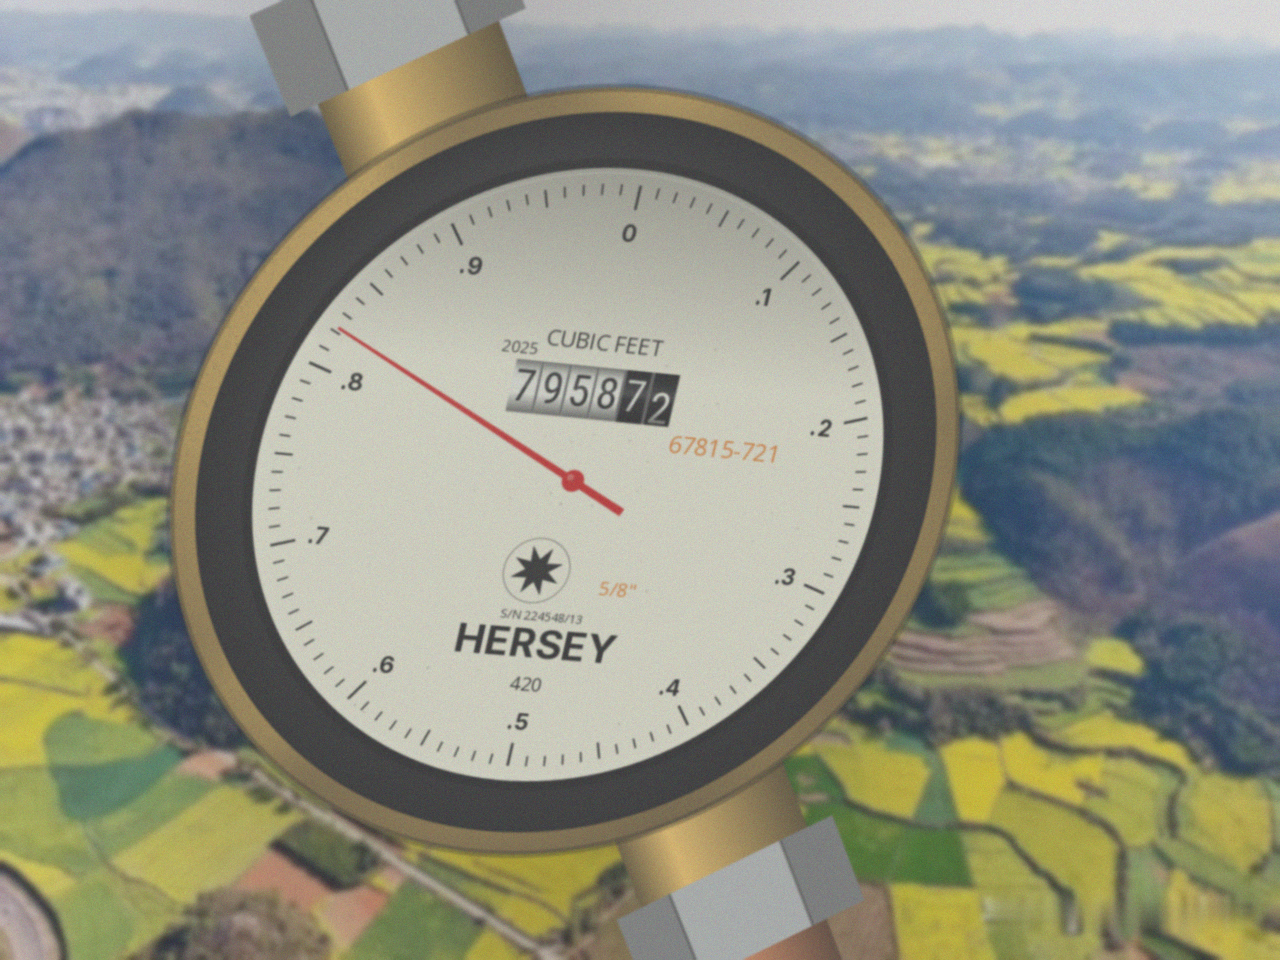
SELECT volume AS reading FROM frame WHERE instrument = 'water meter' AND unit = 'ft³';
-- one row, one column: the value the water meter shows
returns 795871.82 ft³
